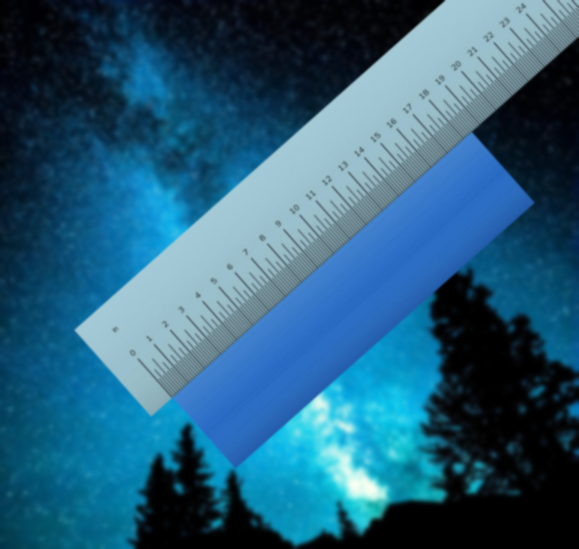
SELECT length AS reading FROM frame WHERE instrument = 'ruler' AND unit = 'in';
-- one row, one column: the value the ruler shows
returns 18.5 in
